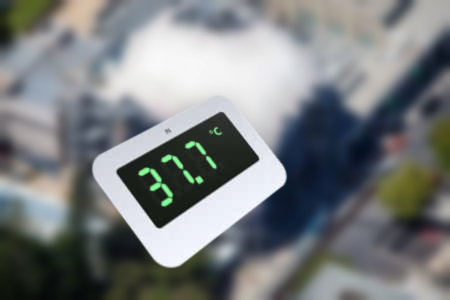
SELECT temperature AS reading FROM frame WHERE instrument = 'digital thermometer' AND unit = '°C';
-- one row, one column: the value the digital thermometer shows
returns 37.7 °C
